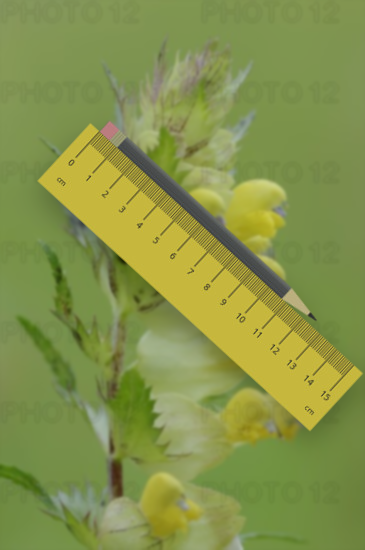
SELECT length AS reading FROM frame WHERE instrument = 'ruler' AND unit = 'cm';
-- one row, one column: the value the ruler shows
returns 12.5 cm
